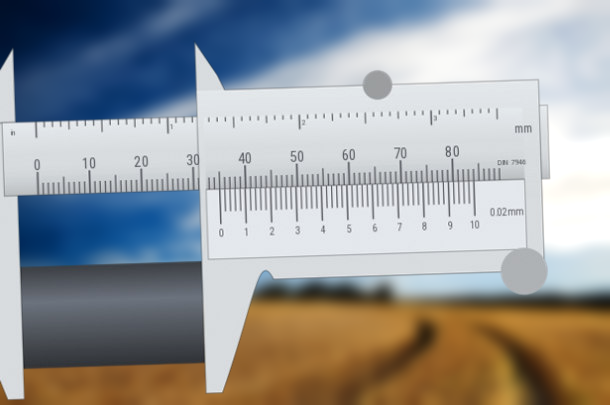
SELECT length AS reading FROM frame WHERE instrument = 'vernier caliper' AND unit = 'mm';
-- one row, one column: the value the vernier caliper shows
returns 35.0 mm
